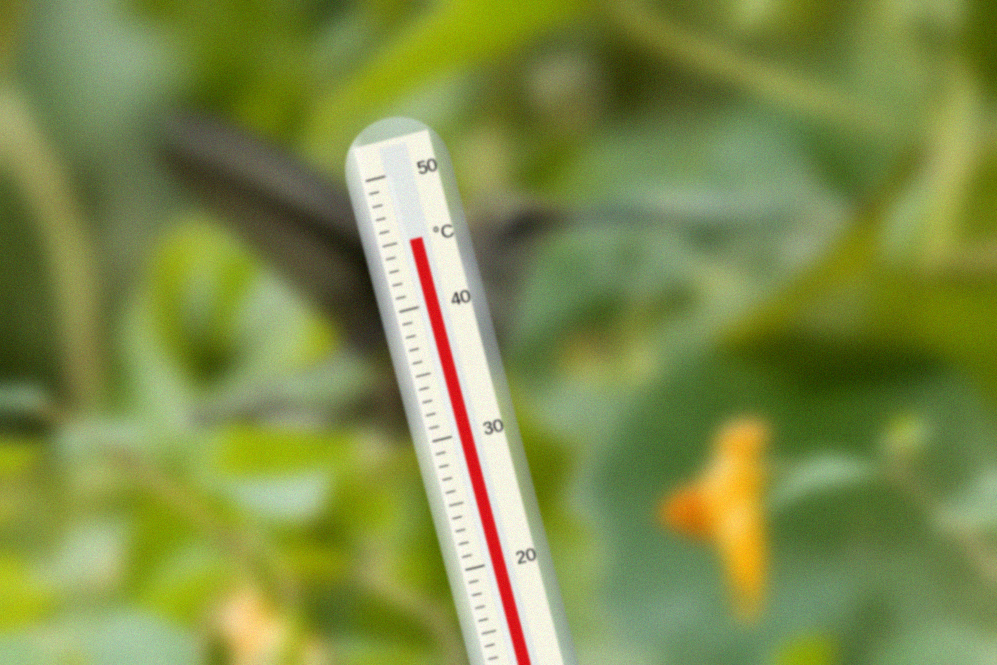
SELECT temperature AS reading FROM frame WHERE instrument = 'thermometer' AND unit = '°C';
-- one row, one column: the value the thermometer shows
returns 45 °C
